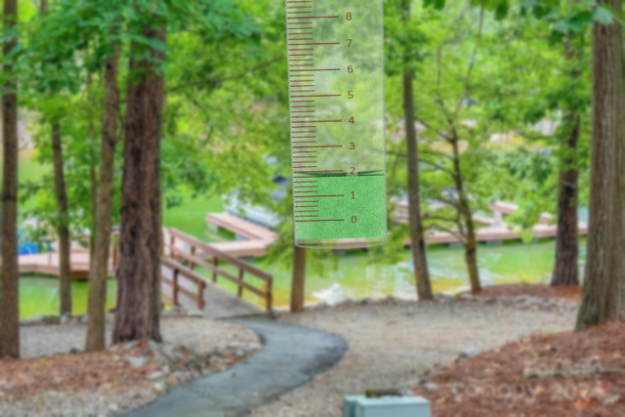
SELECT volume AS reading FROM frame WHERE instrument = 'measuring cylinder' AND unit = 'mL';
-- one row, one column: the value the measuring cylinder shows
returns 1.8 mL
